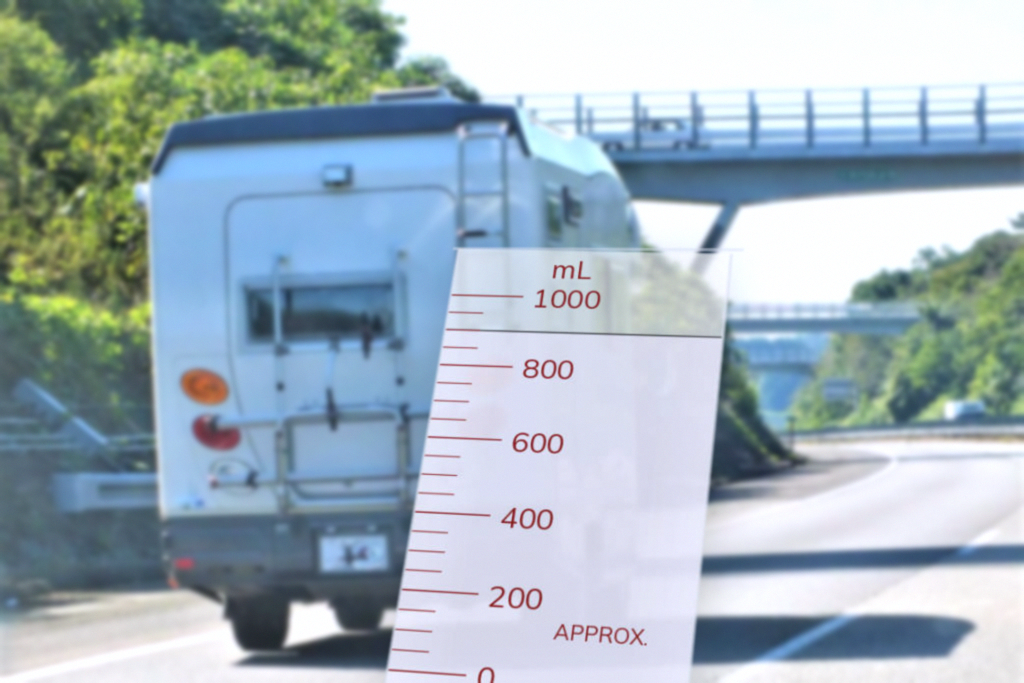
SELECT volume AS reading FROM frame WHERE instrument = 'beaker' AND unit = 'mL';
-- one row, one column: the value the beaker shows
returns 900 mL
